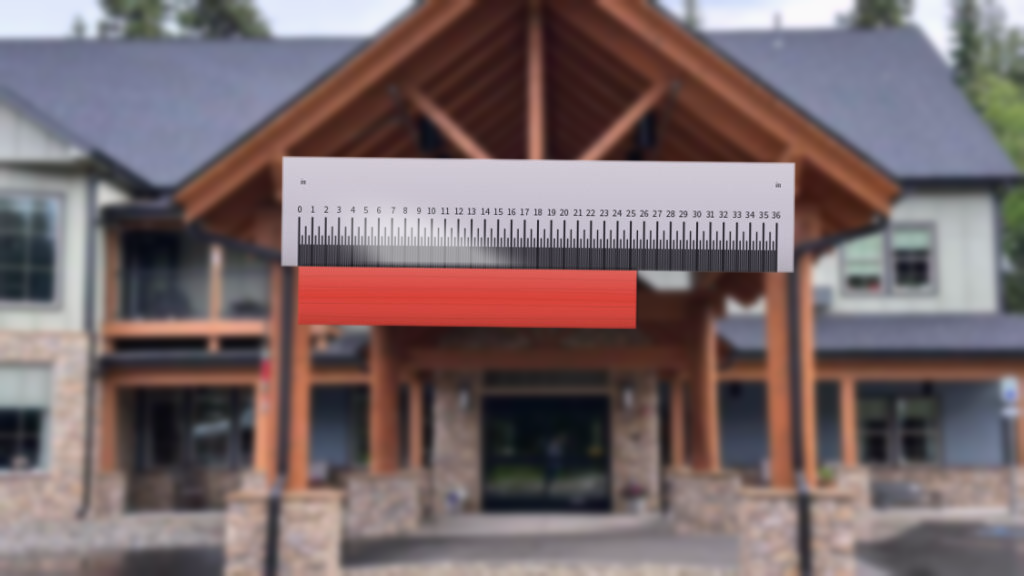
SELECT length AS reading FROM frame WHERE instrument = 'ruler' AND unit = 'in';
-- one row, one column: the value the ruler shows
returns 25.5 in
